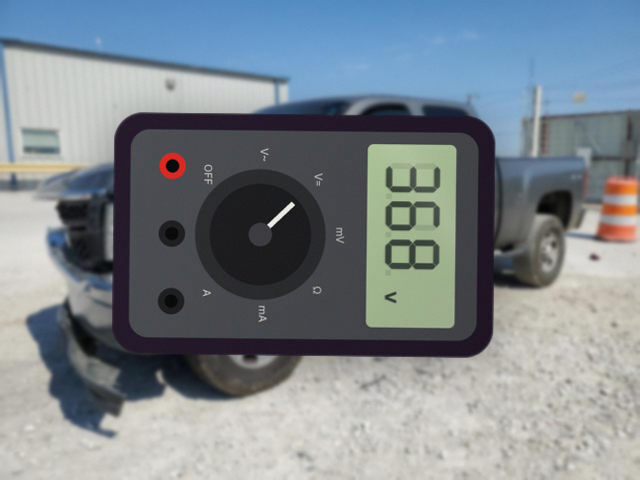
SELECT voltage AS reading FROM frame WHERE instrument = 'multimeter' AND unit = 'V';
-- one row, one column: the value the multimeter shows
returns 368 V
